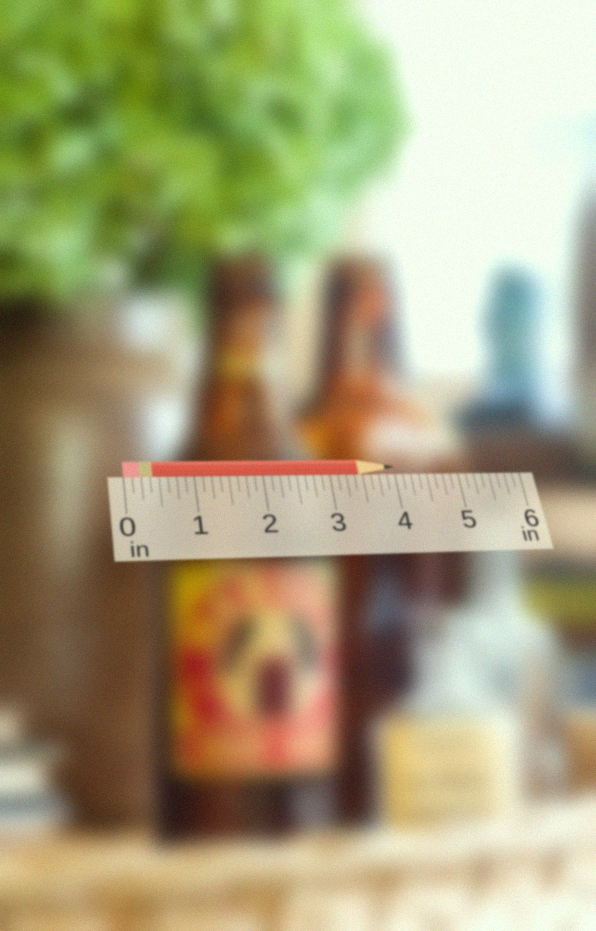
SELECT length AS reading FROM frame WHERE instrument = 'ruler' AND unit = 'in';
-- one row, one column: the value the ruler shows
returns 4 in
